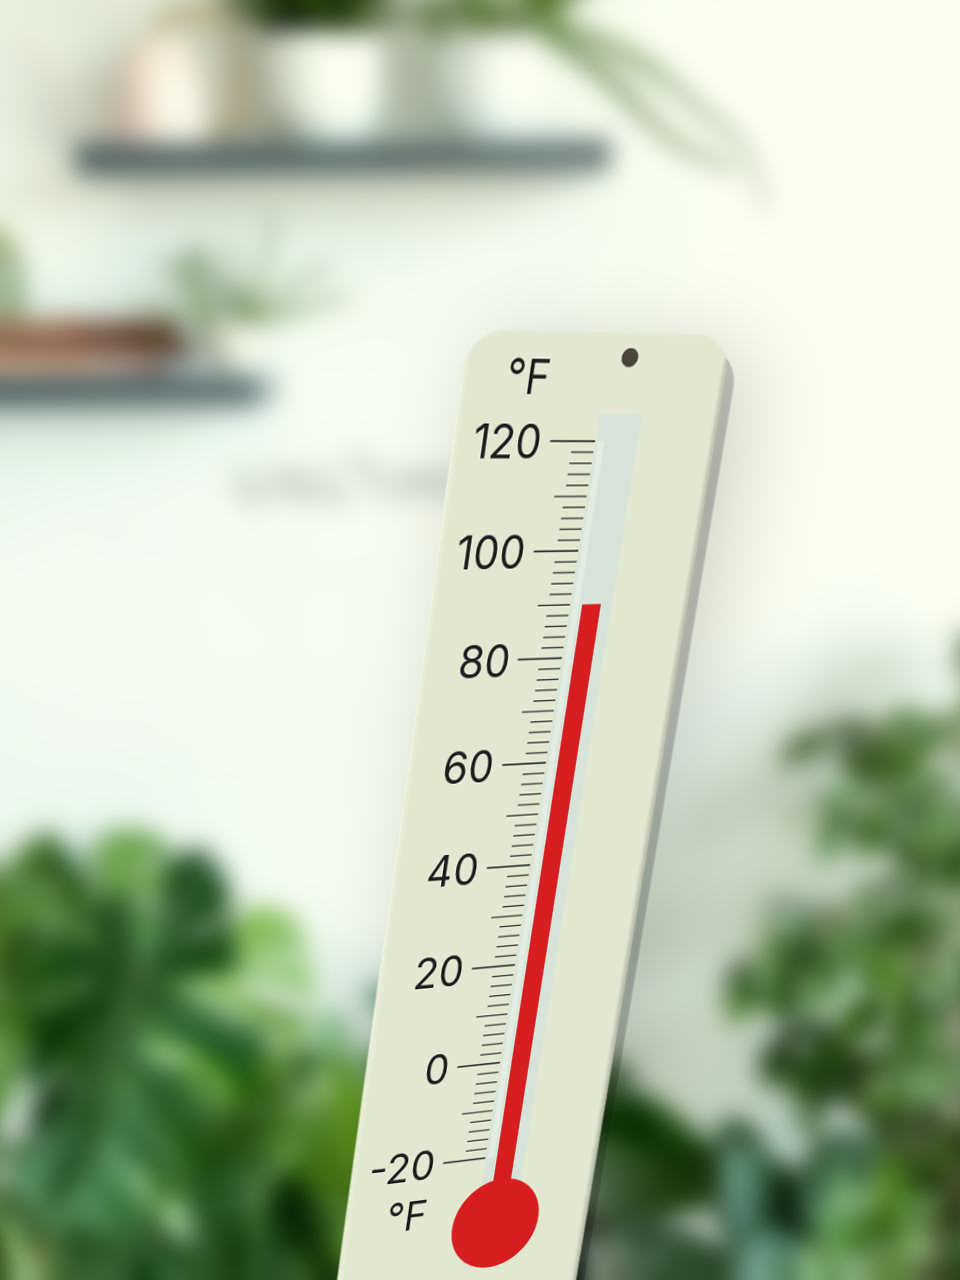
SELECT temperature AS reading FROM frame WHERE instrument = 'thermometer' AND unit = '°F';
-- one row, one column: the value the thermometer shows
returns 90 °F
